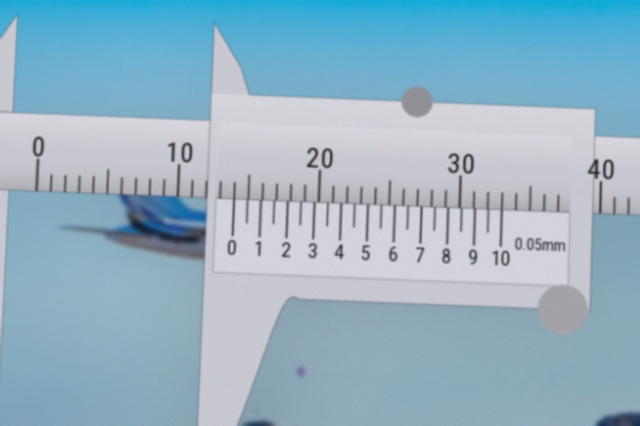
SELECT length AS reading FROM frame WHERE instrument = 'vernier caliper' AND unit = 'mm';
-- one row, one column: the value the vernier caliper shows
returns 14.0 mm
